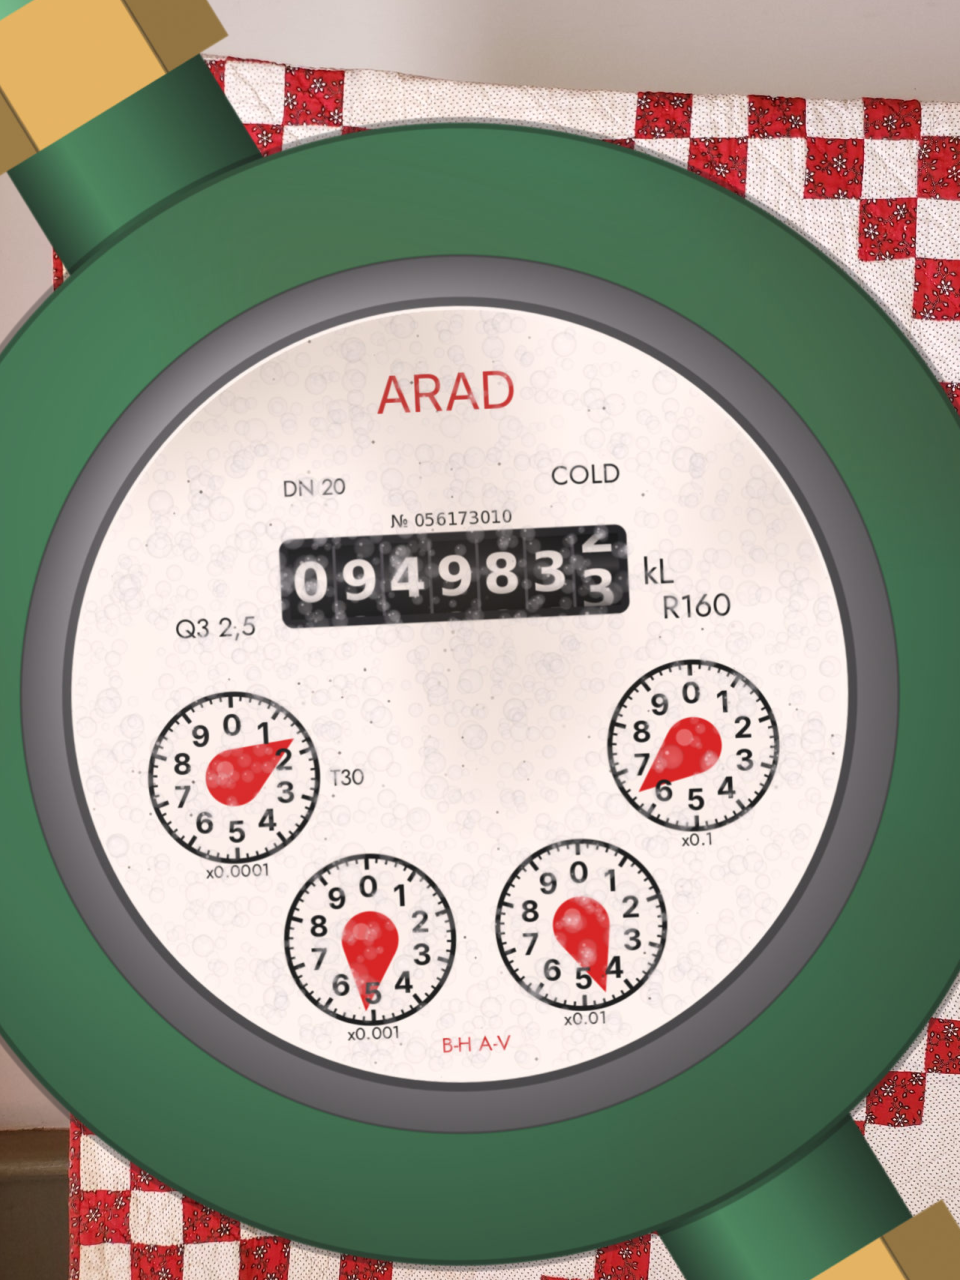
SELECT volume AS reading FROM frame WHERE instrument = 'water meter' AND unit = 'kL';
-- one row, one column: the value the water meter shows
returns 949832.6451 kL
